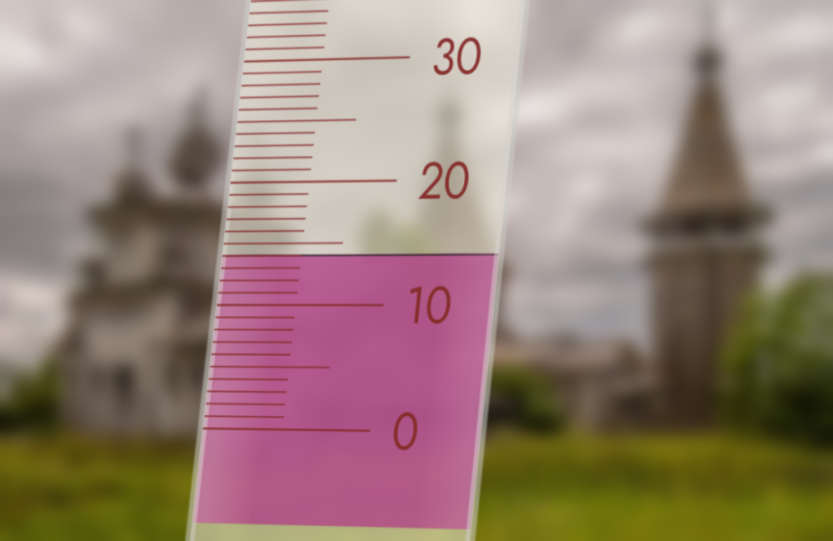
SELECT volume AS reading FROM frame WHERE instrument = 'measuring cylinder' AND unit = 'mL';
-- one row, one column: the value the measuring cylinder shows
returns 14 mL
